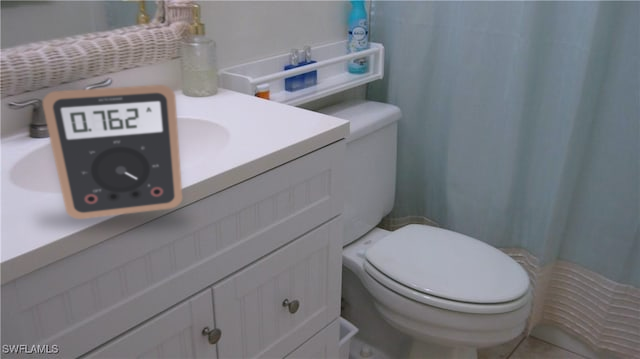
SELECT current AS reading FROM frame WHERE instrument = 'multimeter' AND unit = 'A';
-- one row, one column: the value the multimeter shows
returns 0.762 A
